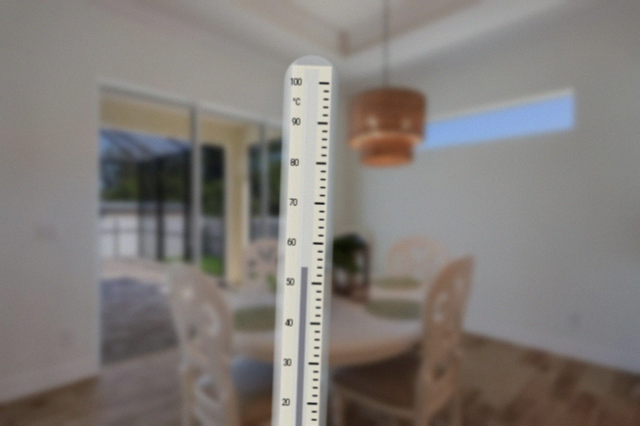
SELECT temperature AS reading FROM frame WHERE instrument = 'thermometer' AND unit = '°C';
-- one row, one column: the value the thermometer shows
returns 54 °C
